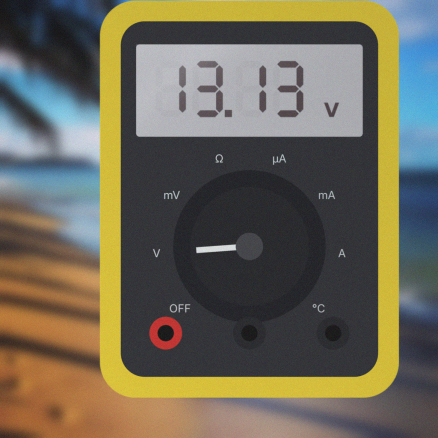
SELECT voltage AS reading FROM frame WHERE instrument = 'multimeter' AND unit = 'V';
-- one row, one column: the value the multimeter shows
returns 13.13 V
